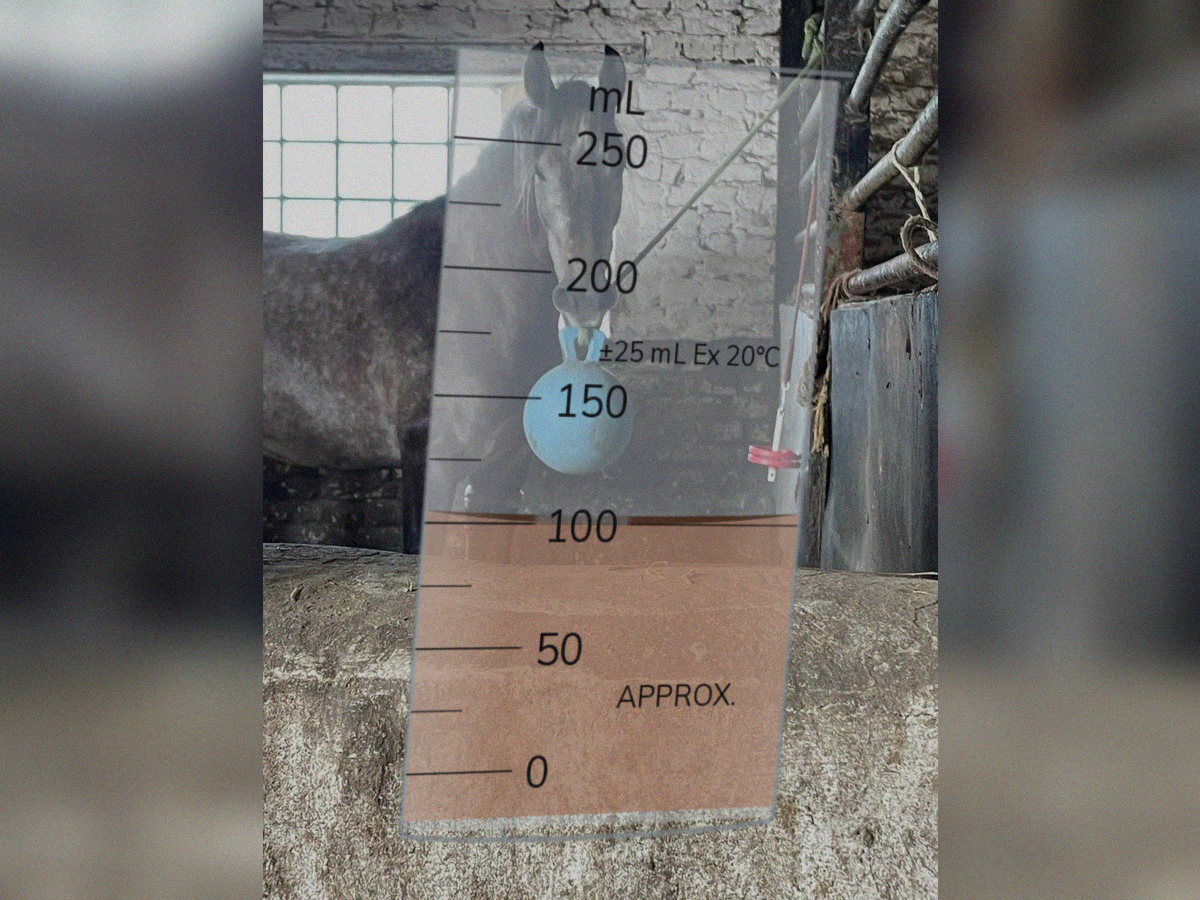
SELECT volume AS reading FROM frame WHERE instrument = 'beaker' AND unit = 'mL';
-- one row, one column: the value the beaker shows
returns 100 mL
